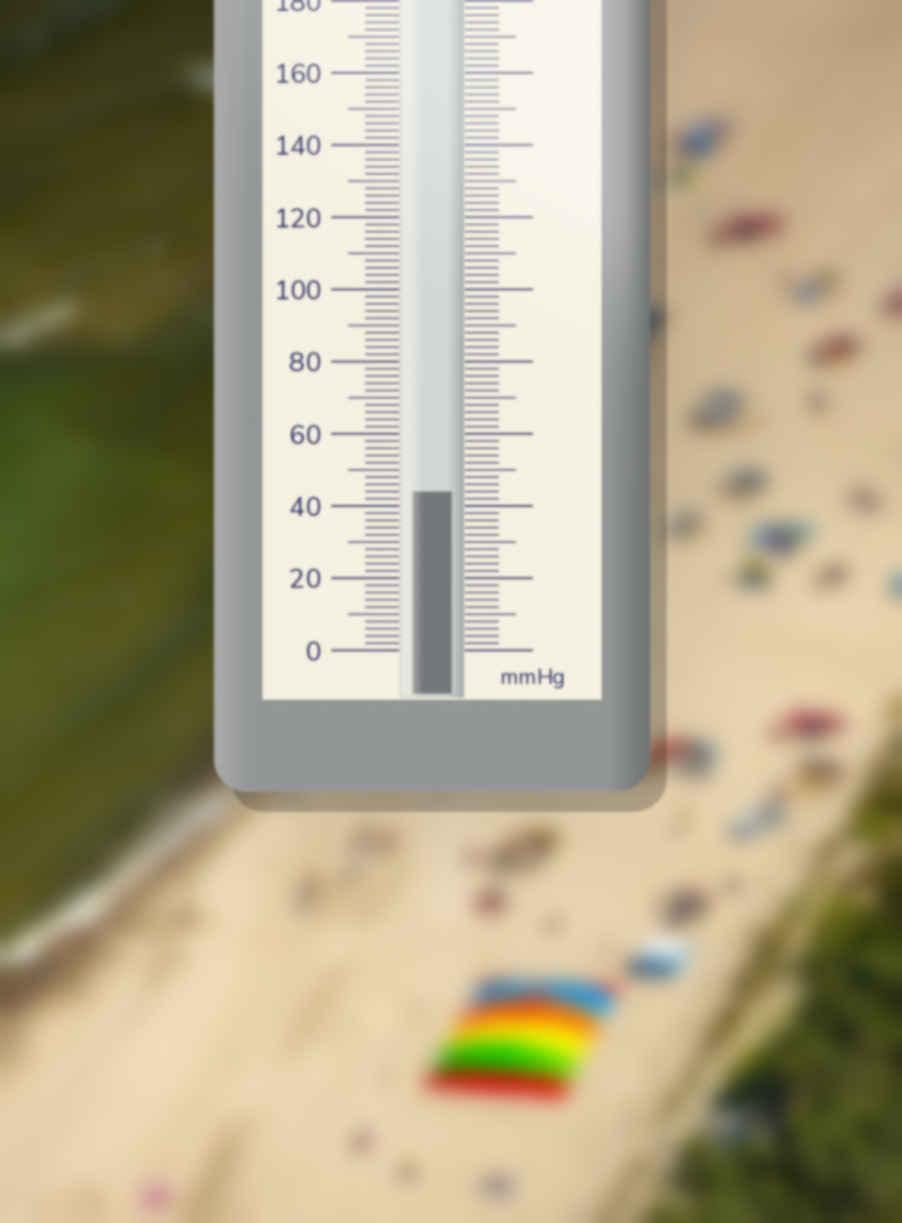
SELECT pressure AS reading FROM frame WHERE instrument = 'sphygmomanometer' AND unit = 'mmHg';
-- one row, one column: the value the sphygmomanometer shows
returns 44 mmHg
